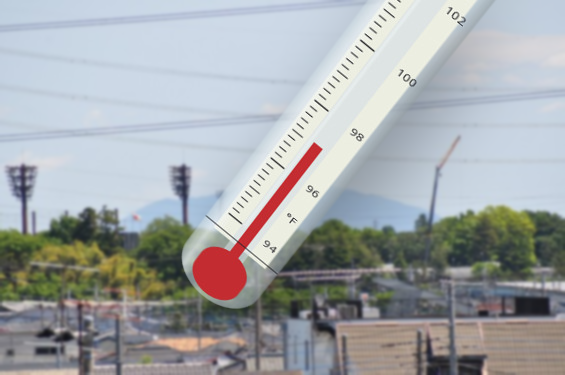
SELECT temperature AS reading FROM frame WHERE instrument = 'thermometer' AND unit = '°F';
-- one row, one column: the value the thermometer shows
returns 97.1 °F
